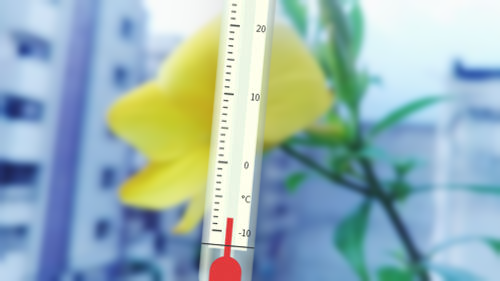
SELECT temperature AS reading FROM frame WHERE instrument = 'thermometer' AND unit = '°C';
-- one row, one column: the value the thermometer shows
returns -8 °C
